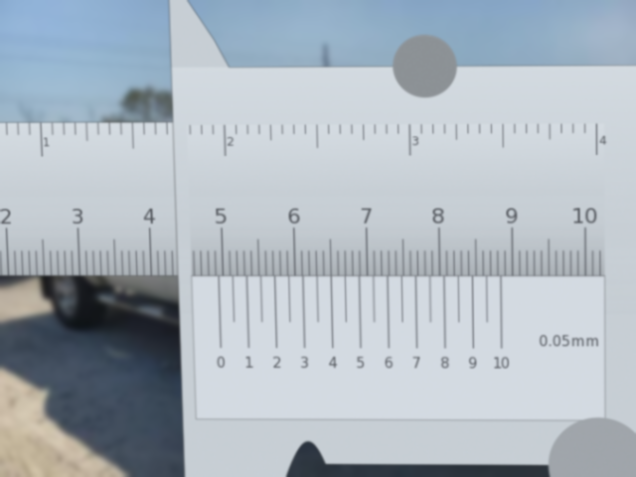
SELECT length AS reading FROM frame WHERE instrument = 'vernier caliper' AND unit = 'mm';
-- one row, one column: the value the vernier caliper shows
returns 49.4 mm
